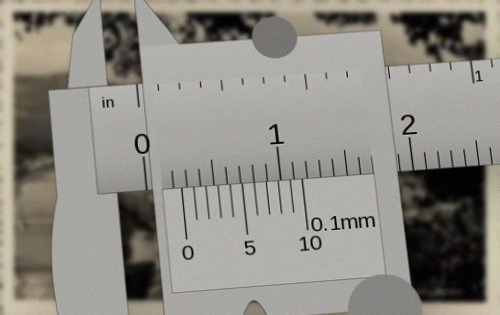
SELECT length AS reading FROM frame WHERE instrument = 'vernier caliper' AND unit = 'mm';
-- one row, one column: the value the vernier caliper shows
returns 2.6 mm
